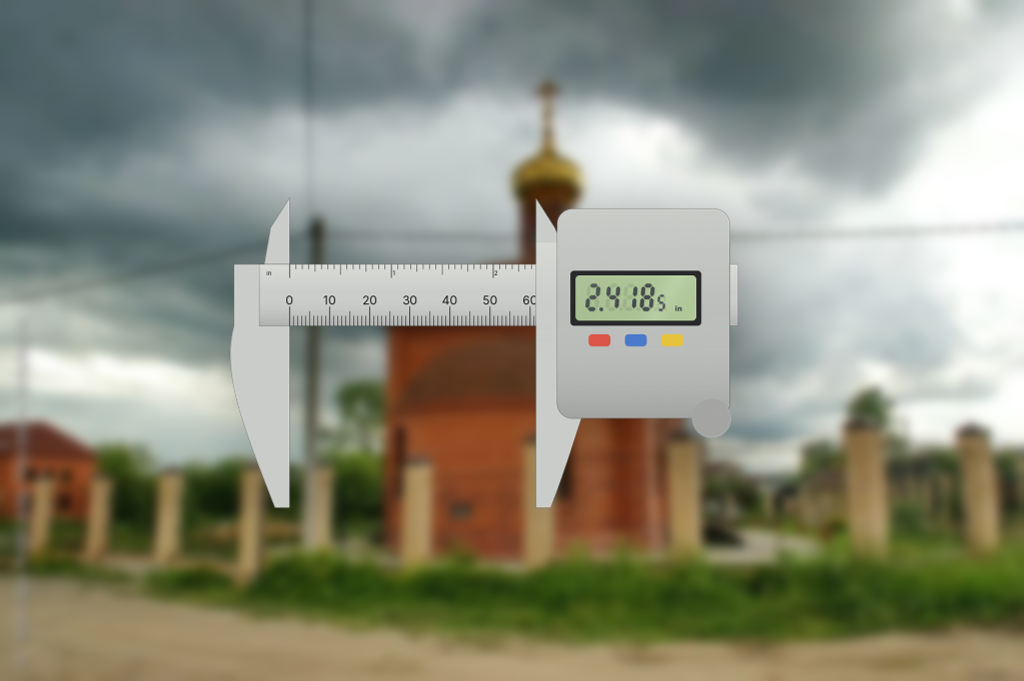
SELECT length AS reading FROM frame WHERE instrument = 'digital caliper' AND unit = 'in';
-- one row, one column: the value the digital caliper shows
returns 2.4185 in
